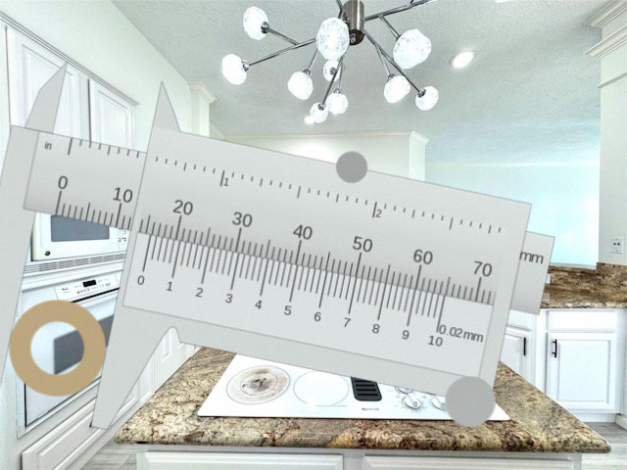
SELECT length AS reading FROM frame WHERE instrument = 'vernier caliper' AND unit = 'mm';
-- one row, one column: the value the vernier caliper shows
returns 15.8 mm
